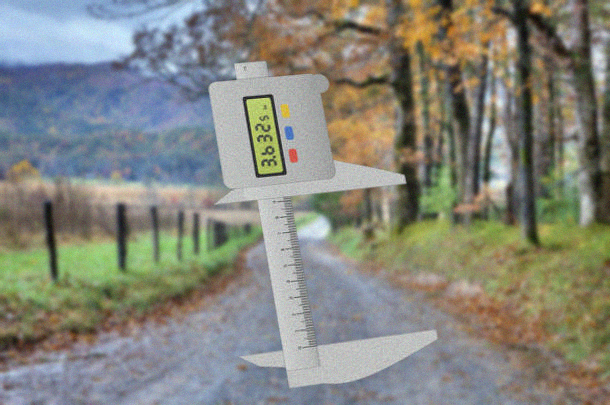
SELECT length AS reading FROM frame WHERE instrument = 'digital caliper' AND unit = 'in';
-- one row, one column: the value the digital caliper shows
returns 3.6325 in
